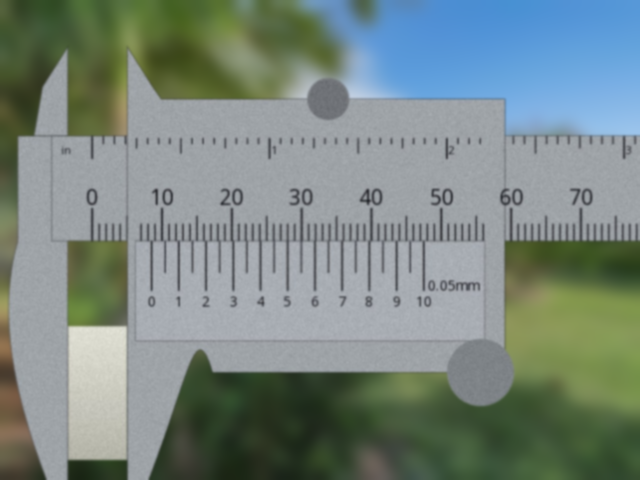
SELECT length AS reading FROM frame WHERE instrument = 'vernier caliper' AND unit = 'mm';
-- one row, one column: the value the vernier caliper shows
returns 8.5 mm
